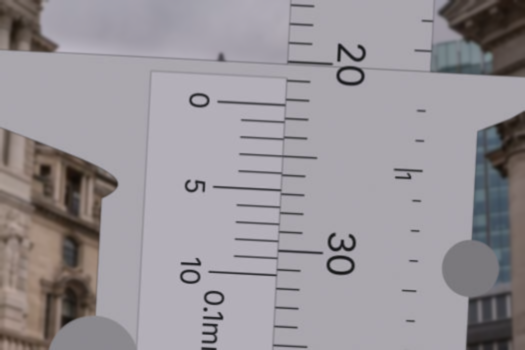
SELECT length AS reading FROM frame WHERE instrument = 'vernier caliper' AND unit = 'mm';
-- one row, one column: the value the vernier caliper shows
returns 22.3 mm
